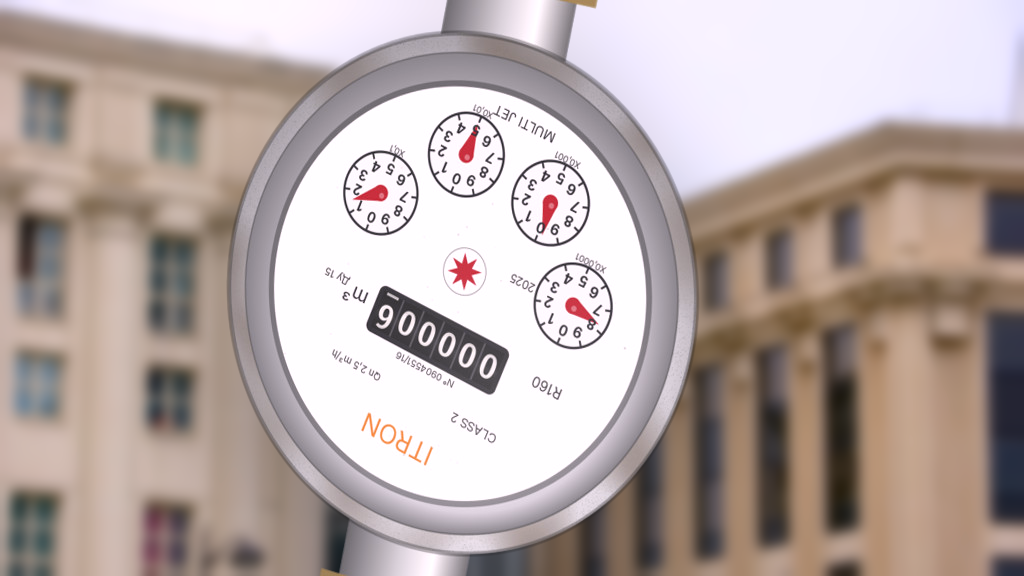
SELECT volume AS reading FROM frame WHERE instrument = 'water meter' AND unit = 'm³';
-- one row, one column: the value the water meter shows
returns 6.1497 m³
